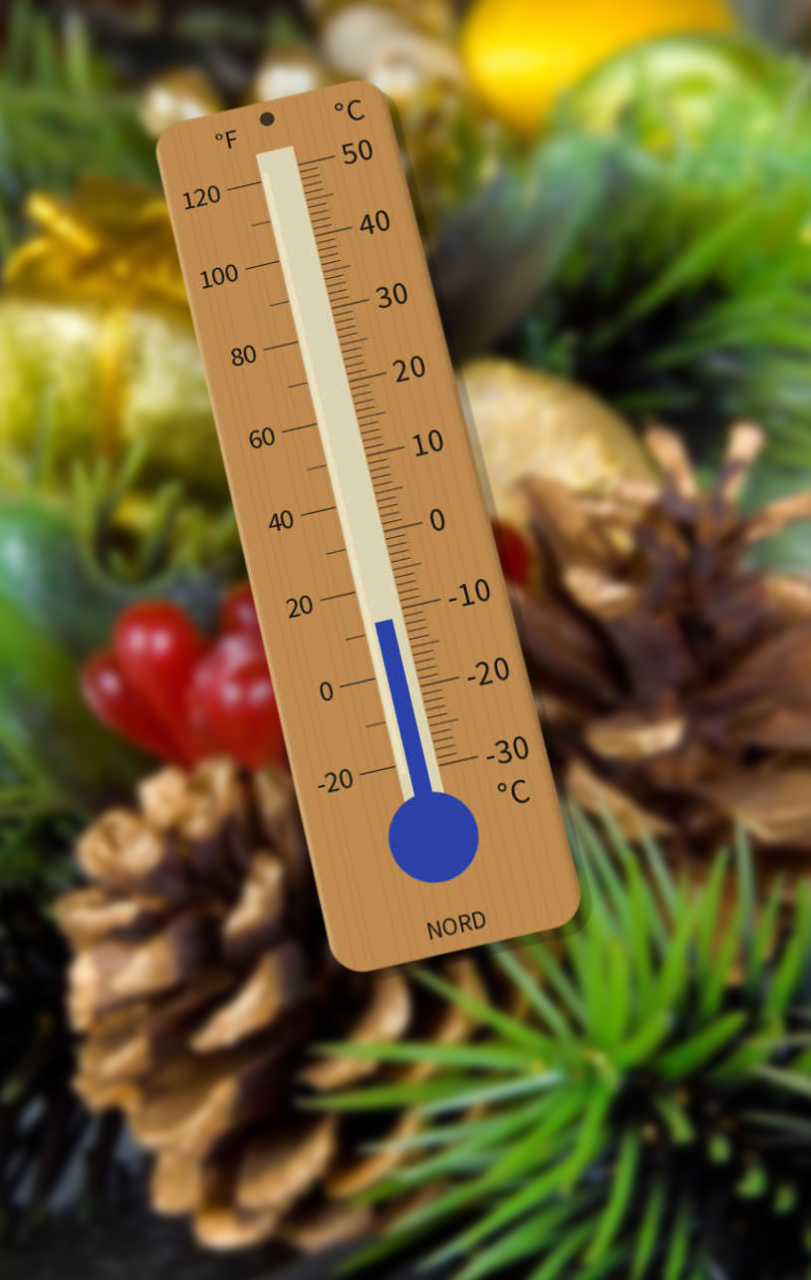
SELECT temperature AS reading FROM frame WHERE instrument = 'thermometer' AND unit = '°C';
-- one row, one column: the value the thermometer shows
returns -11 °C
